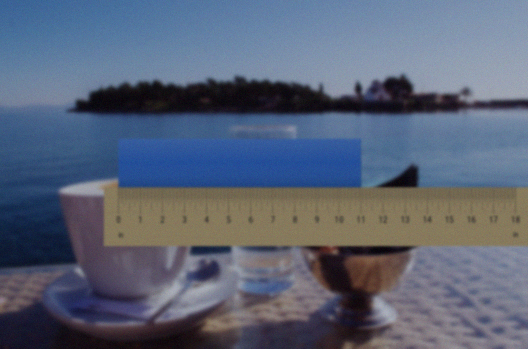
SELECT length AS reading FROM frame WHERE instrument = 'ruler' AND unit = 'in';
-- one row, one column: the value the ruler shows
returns 11 in
